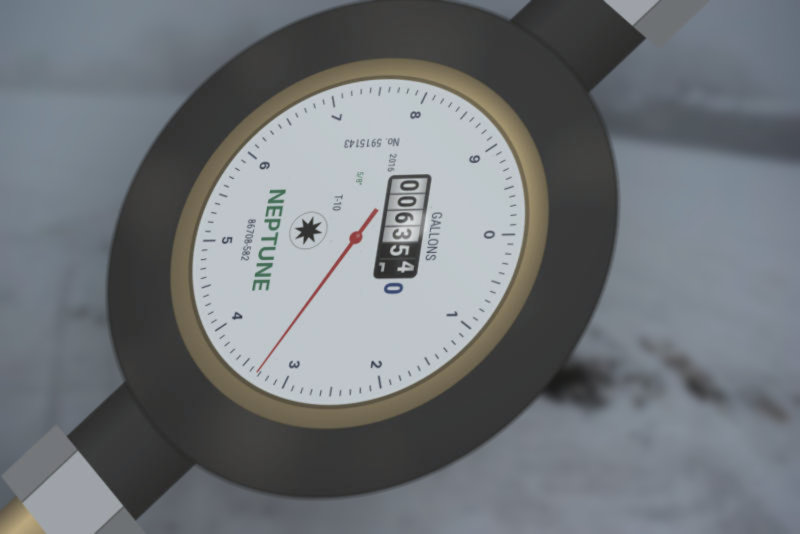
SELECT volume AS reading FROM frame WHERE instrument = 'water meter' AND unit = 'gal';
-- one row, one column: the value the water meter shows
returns 63543.3 gal
